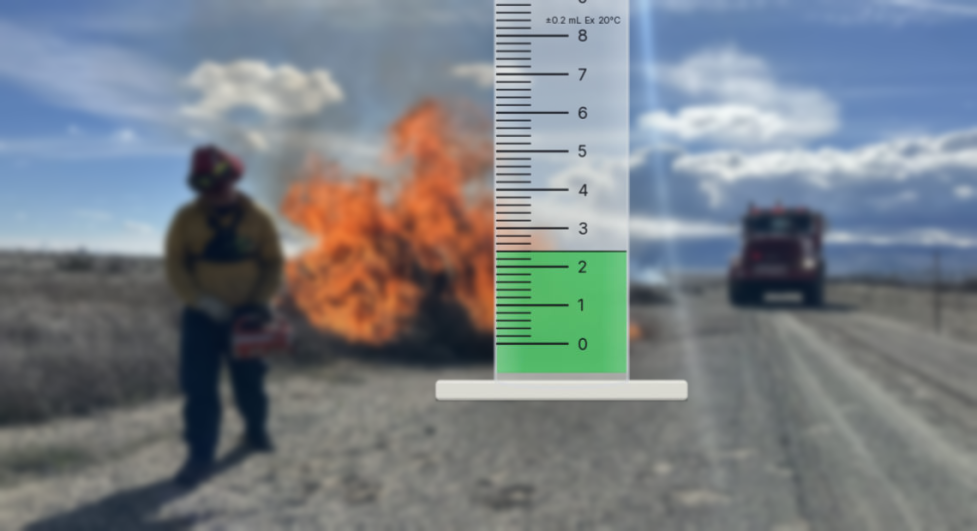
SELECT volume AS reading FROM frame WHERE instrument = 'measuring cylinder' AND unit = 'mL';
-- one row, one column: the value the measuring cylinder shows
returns 2.4 mL
